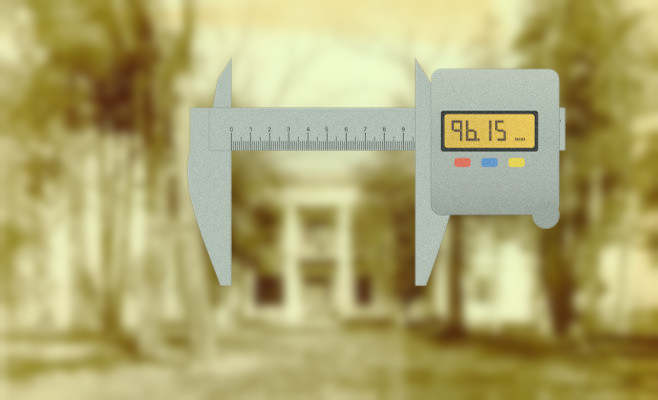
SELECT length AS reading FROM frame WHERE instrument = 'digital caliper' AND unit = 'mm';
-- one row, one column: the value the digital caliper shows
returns 96.15 mm
